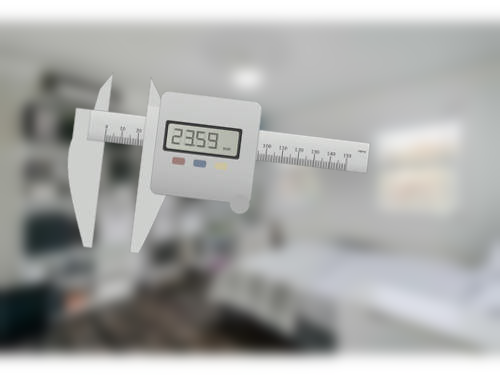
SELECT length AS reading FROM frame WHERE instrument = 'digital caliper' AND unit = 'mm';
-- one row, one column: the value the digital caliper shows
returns 23.59 mm
